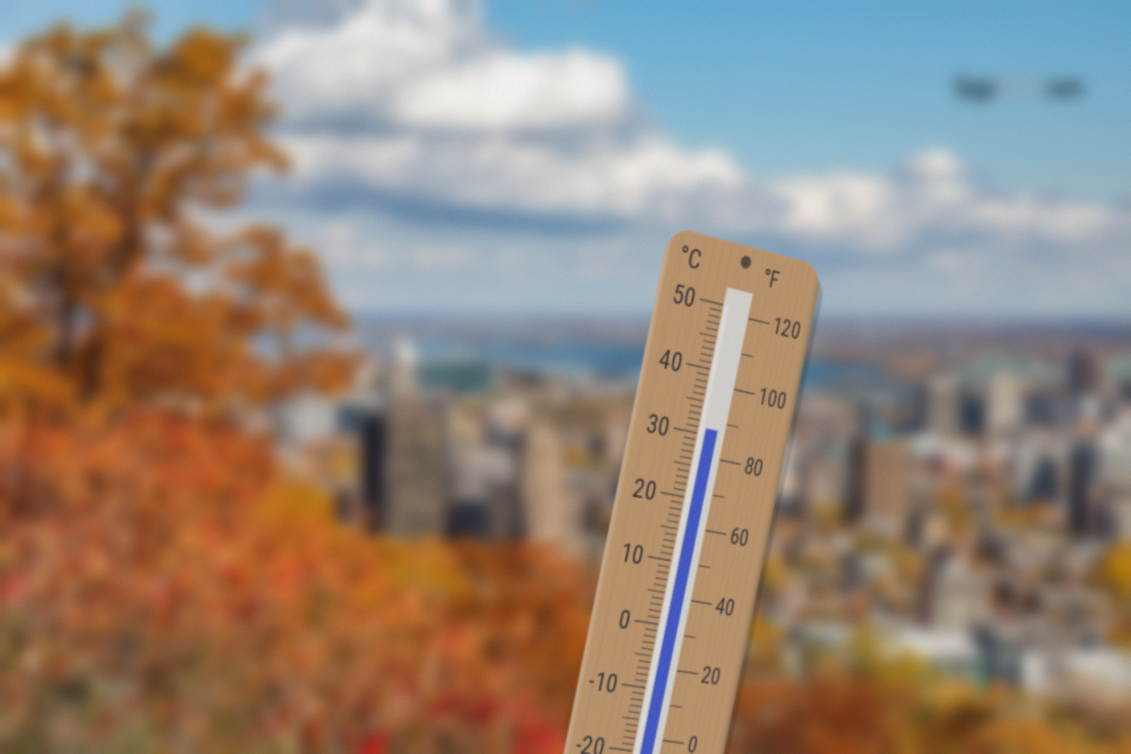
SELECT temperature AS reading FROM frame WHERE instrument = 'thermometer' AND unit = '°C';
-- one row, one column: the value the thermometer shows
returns 31 °C
